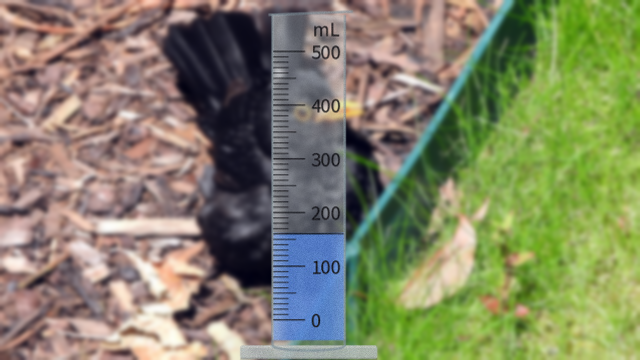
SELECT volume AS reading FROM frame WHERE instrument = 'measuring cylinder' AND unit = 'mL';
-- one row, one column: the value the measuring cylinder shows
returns 160 mL
